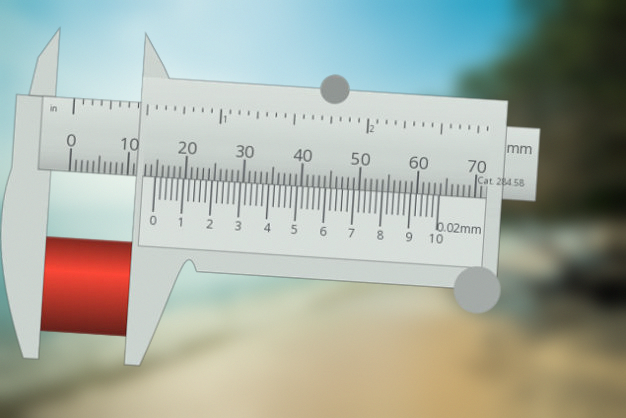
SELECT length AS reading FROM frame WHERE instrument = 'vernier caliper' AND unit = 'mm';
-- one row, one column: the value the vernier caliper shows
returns 14.8 mm
